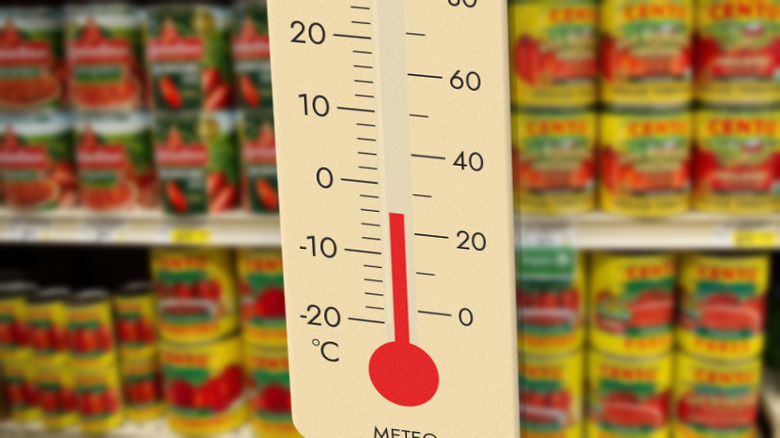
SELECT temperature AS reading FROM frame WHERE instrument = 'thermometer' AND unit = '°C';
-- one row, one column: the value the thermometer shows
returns -4 °C
